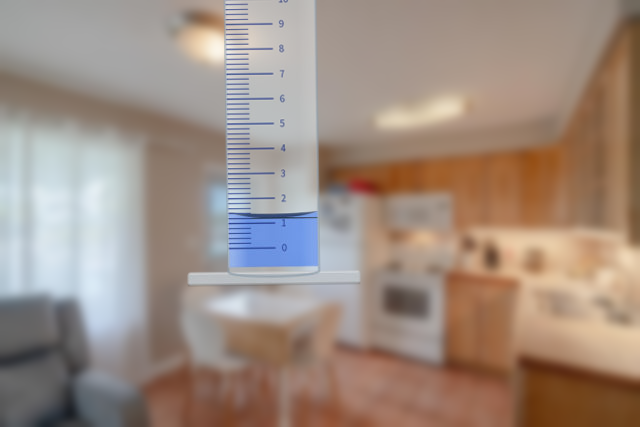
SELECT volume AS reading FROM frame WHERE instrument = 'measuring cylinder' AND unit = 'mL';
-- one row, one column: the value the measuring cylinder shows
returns 1.2 mL
